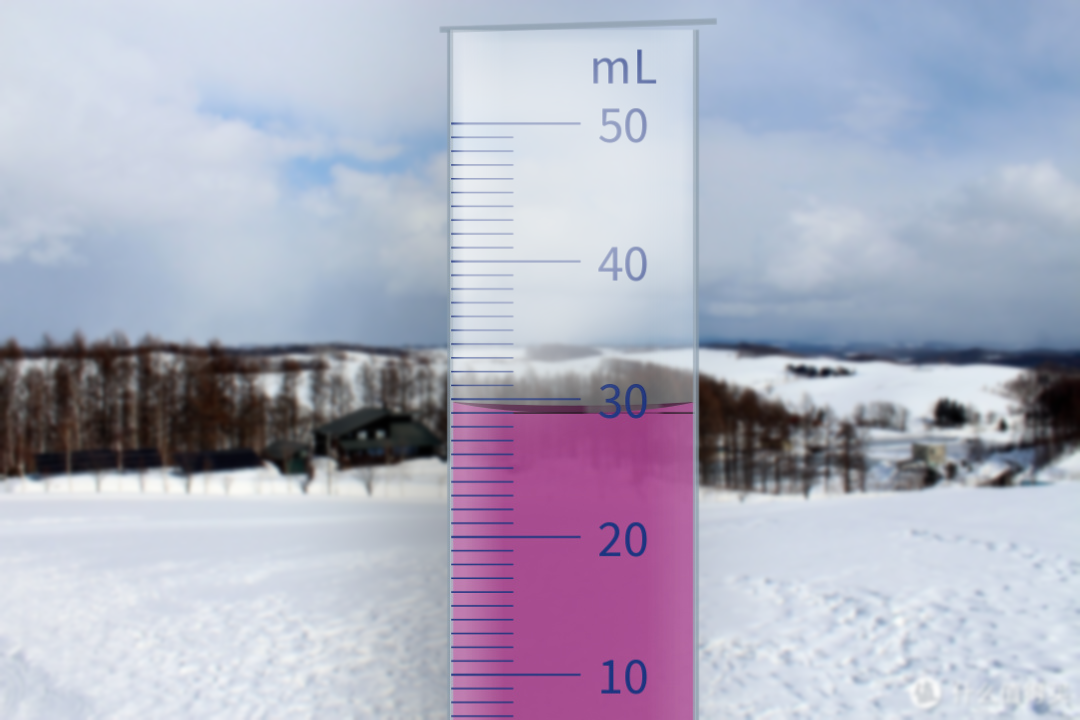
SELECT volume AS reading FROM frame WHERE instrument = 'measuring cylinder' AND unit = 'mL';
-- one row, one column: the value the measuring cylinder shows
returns 29 mL
